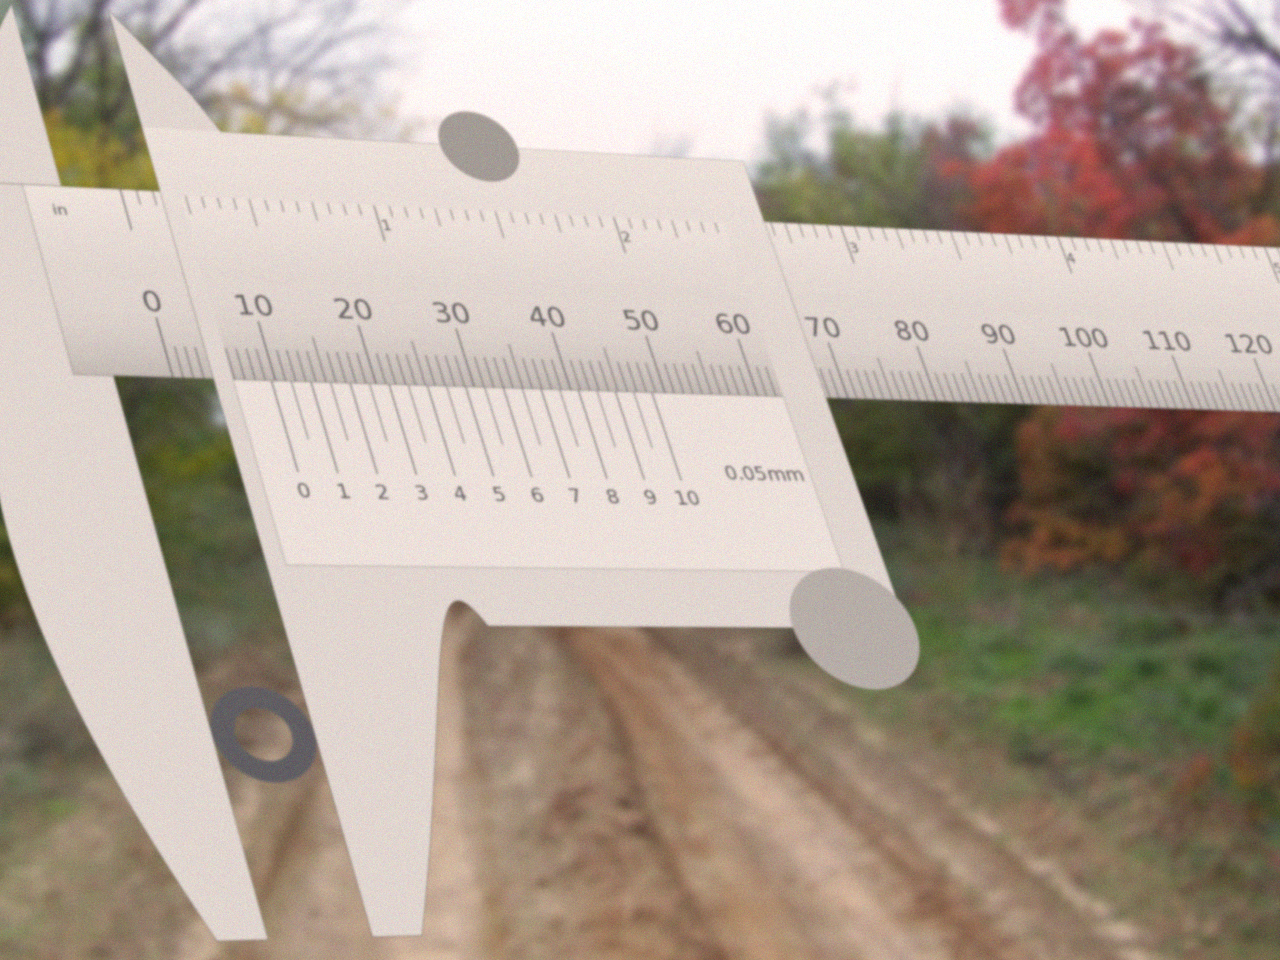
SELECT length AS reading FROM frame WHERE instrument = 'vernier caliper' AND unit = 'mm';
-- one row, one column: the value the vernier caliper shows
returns 9.6 mm
